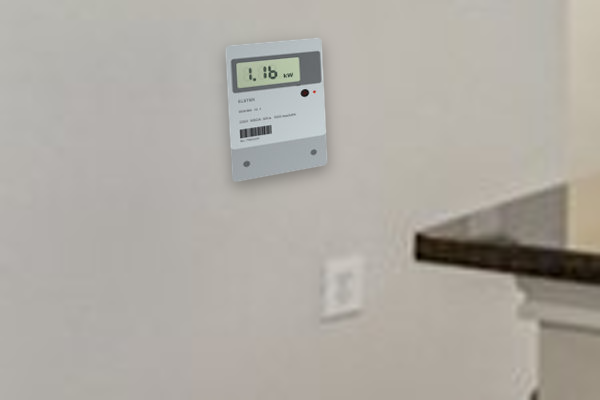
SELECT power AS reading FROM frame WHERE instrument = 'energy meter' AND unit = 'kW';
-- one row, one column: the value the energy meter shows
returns 1.16 kW
